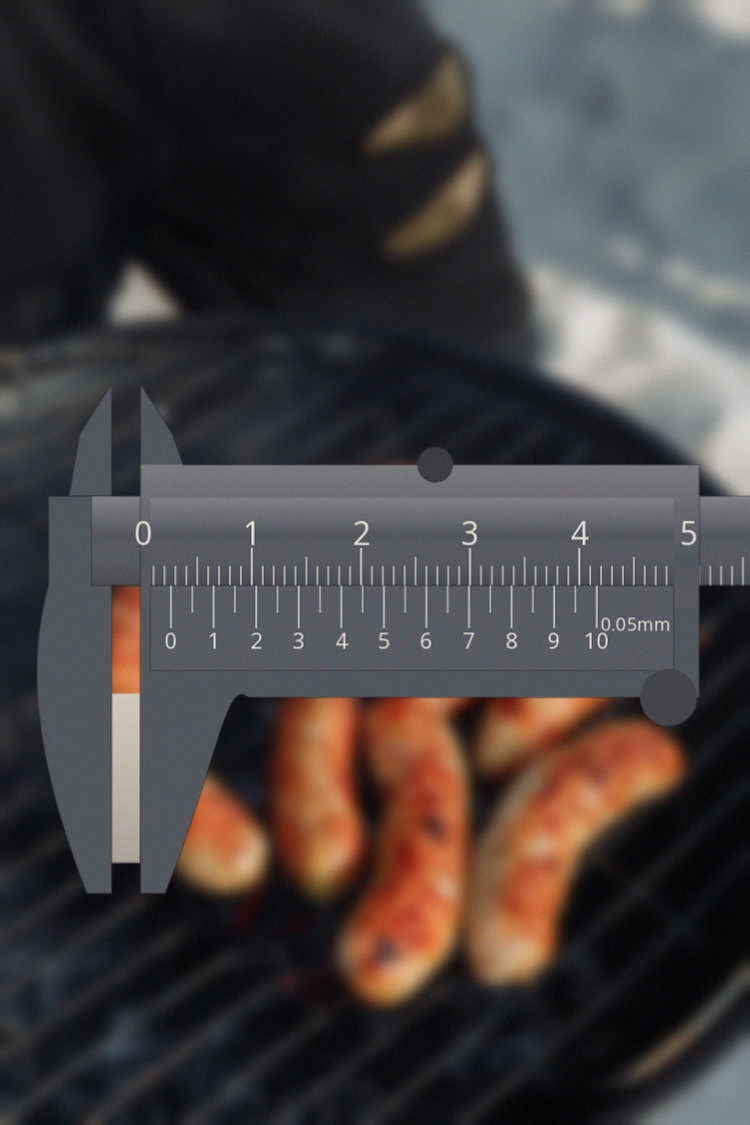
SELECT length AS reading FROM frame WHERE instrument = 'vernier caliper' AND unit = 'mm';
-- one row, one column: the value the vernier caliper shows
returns 2.6 mm
